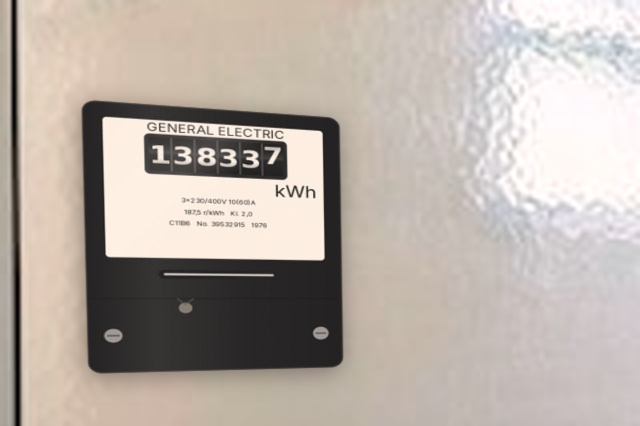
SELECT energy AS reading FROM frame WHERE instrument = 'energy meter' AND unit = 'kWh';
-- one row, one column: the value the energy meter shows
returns 138337 kWh
